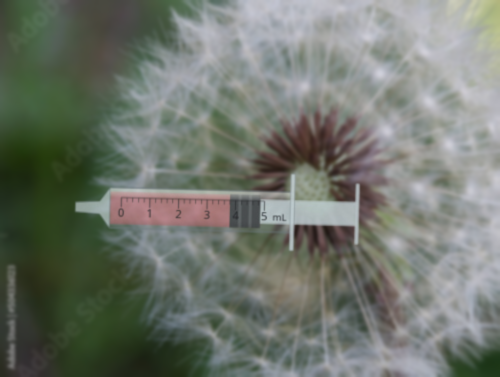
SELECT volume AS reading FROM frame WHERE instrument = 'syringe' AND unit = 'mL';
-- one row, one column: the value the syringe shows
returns 3.8 mL
